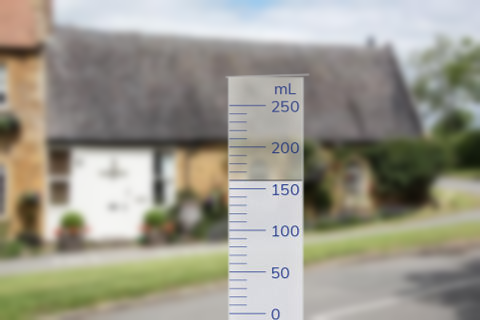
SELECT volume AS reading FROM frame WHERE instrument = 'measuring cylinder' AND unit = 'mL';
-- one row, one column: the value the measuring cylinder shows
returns 160 mL
